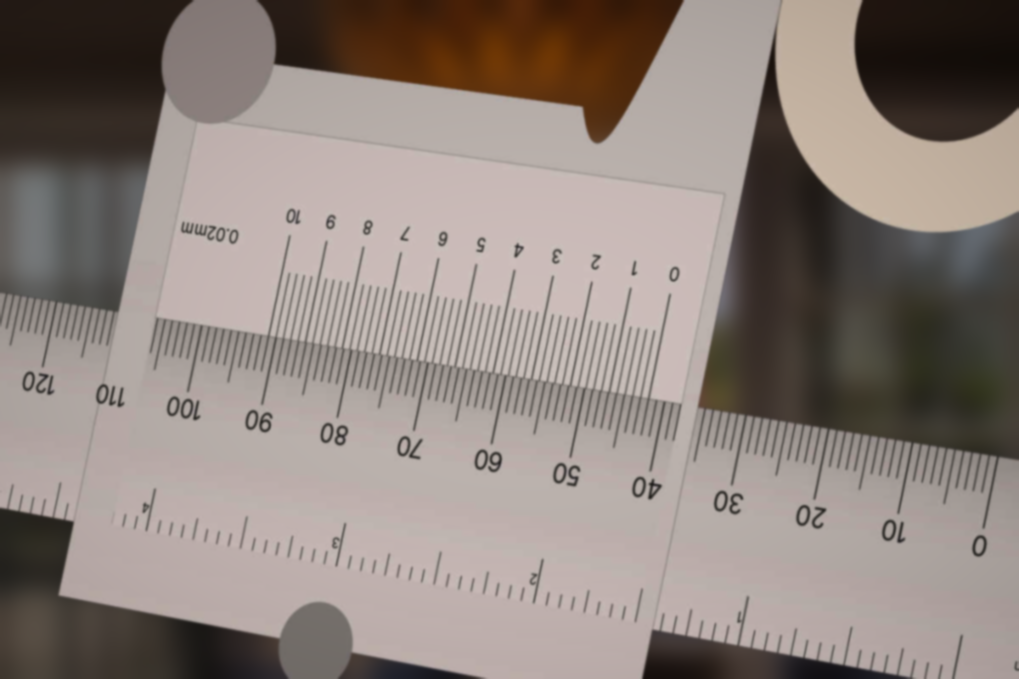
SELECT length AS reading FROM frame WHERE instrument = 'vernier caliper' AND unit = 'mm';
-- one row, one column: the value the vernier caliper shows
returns 42.0 mm
